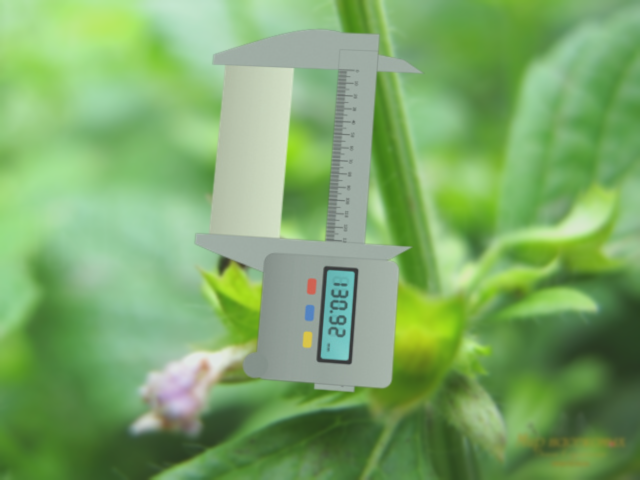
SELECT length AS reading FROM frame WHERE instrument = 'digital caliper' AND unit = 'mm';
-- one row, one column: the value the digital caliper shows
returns 130.92 mm
